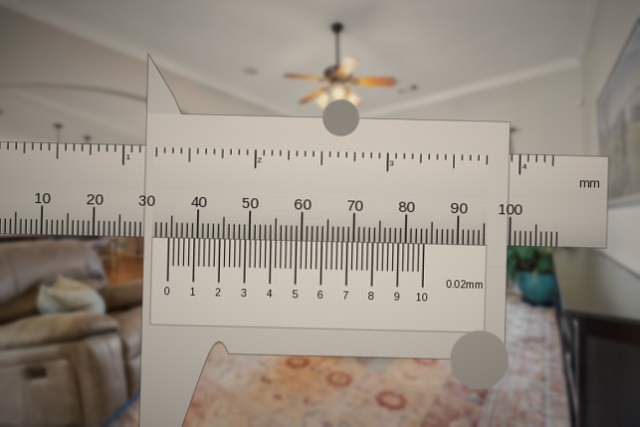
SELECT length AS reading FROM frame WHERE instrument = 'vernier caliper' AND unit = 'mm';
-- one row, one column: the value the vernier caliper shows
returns 34.5 mm
